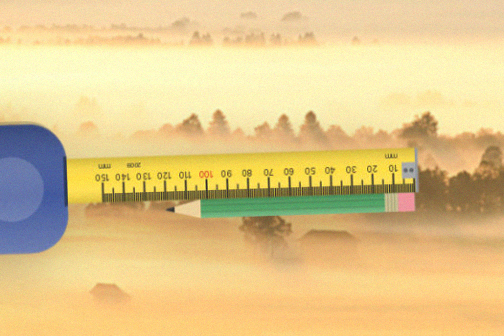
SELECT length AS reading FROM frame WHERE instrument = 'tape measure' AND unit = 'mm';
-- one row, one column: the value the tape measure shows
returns 120 mm
